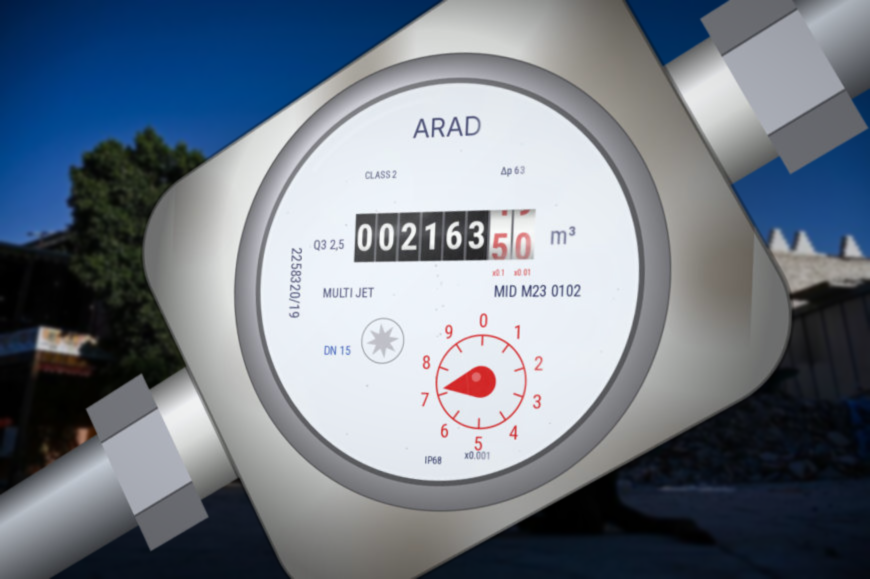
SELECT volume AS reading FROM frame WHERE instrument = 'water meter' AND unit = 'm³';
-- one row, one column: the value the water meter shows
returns 2163.497 m³
